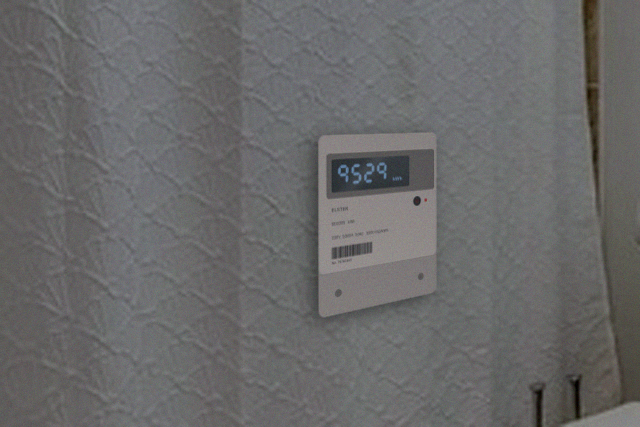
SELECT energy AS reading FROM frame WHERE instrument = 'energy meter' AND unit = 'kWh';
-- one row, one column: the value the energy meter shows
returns 9529 kWh
